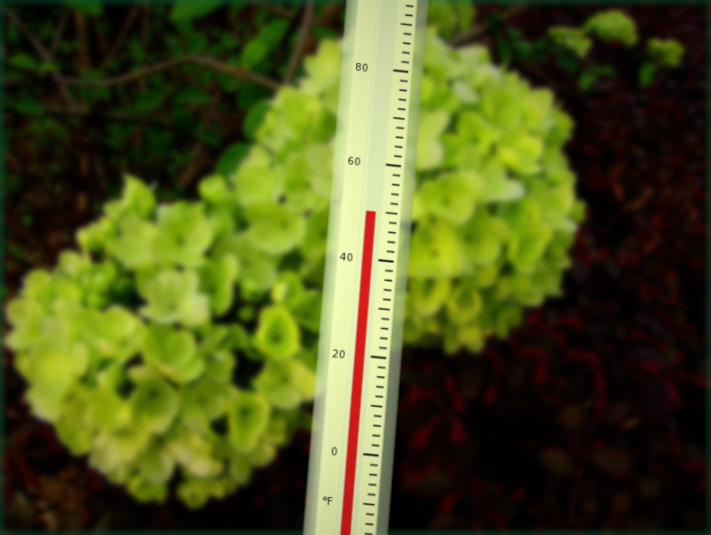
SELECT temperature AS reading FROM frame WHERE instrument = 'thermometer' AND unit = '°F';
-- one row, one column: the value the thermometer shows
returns 50 °F
